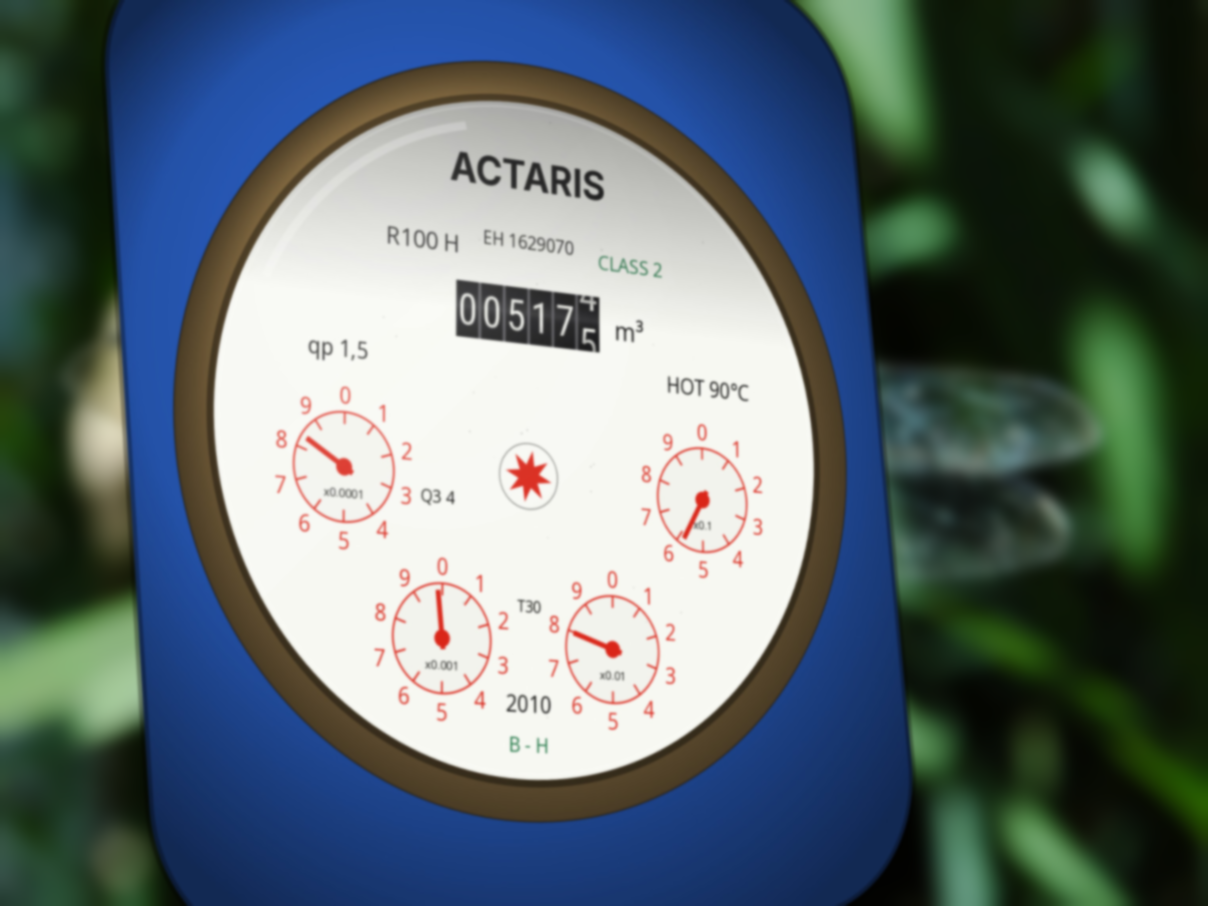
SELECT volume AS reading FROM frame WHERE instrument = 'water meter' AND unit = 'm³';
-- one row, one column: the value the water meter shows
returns 5174.5798 m³
